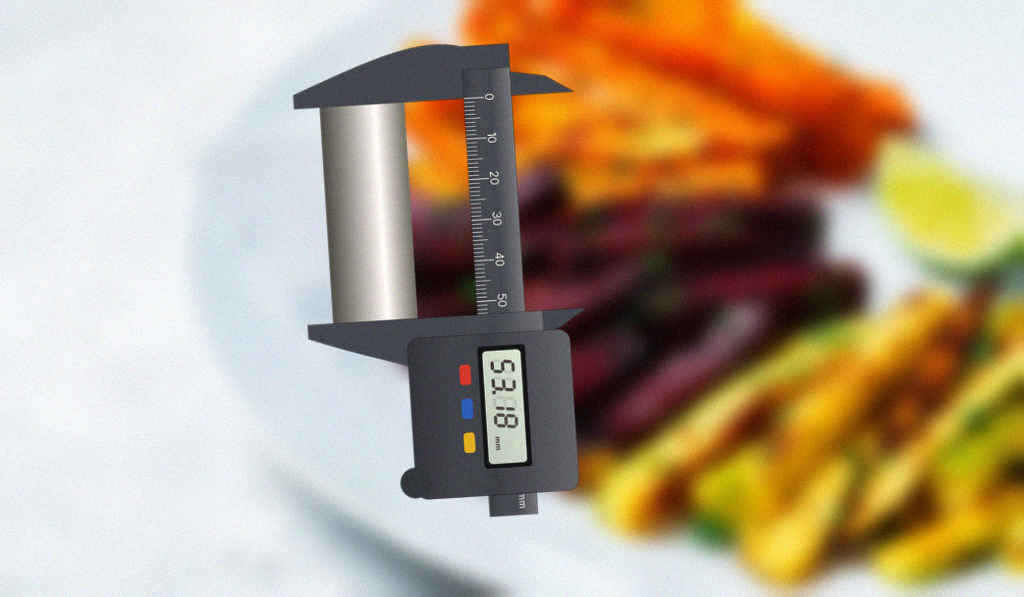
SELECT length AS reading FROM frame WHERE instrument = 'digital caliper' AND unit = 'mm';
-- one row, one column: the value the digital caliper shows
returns 53.18 mm
